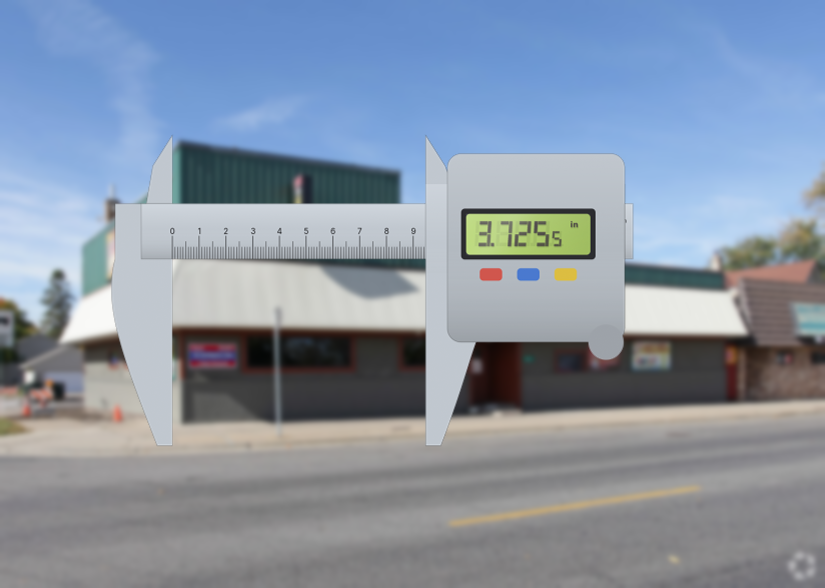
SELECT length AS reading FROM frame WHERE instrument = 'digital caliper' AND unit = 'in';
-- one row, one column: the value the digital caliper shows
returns 3.7255 in
